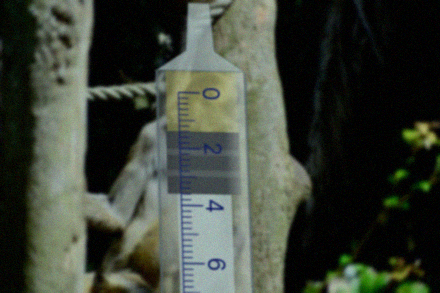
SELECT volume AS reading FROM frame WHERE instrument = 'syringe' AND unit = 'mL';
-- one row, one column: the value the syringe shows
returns 1.4 mL
